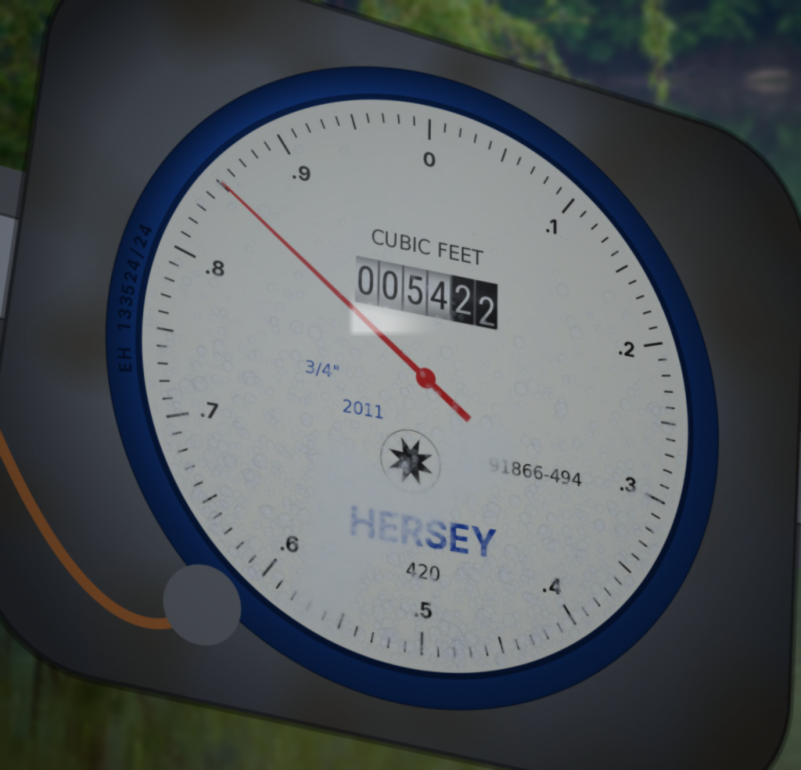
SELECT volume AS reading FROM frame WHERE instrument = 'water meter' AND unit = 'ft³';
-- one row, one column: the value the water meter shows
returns 5421.85 ft³
